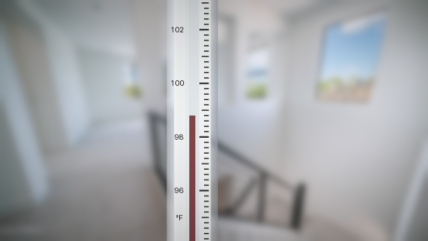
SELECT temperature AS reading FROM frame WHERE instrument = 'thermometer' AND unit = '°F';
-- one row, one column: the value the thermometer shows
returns 98.8 °F
